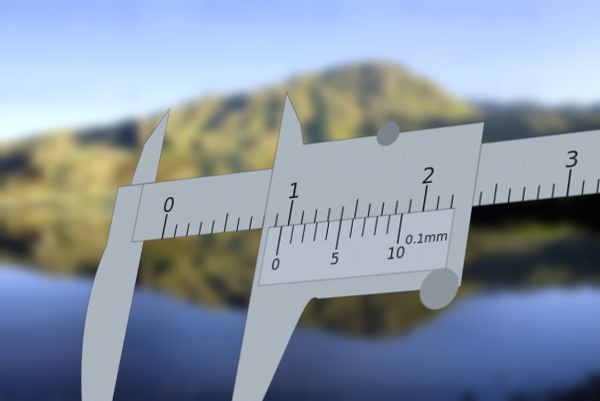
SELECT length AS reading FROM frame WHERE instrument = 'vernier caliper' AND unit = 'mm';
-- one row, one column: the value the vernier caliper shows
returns 9.5 mm
